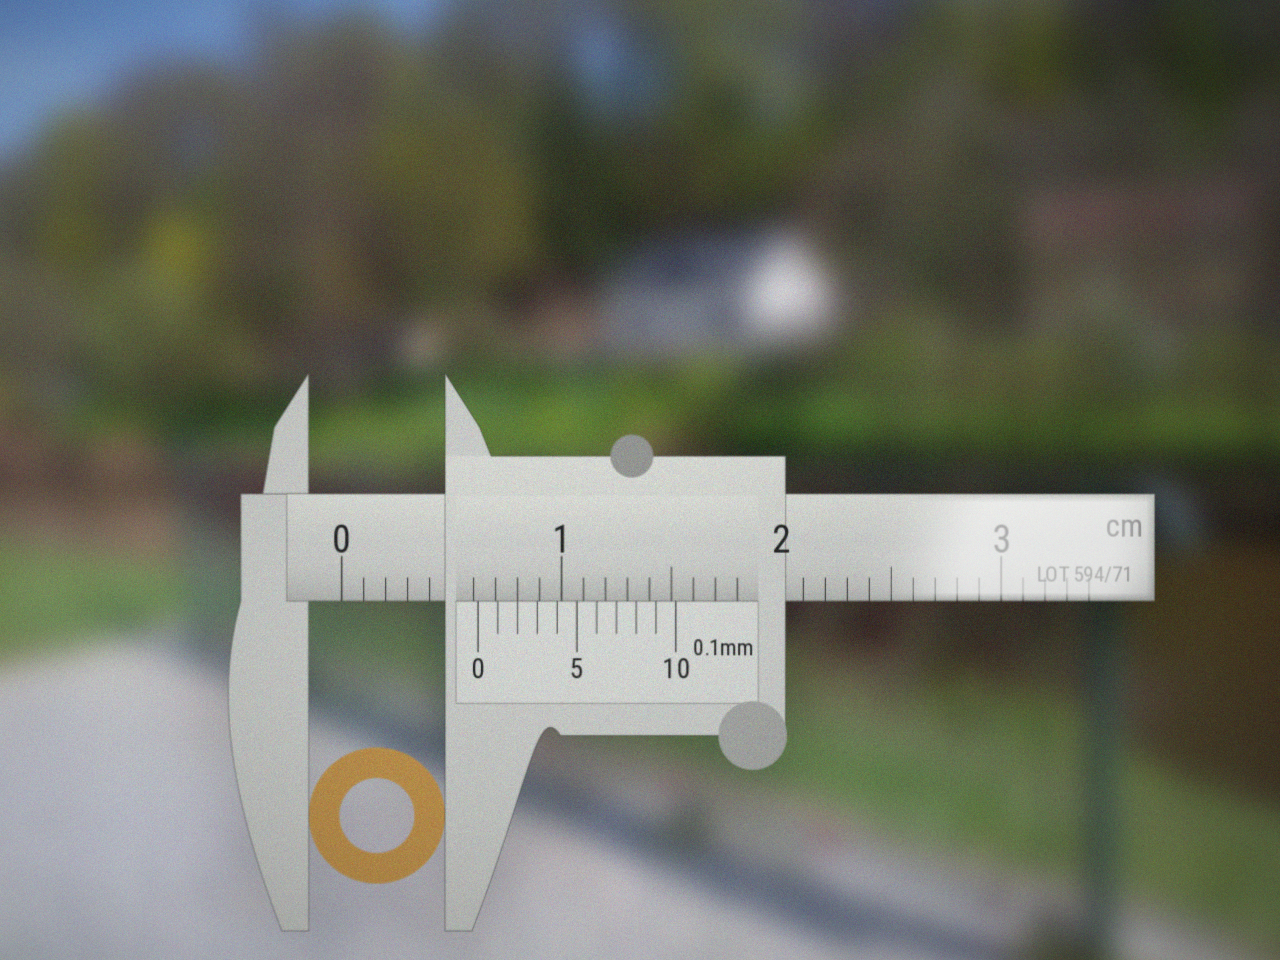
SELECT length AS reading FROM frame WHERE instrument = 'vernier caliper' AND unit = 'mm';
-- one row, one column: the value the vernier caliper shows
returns 6.2 mm
